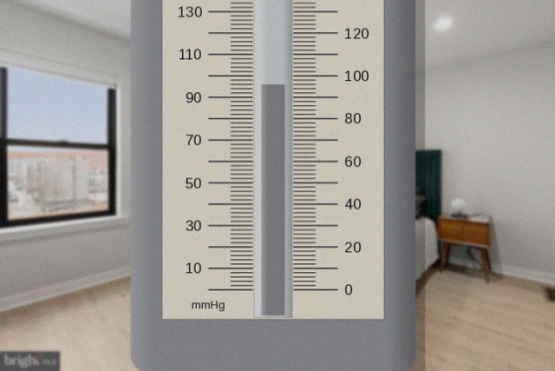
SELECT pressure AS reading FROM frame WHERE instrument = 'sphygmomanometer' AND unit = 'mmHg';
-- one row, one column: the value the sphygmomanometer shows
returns 96 mmHg
